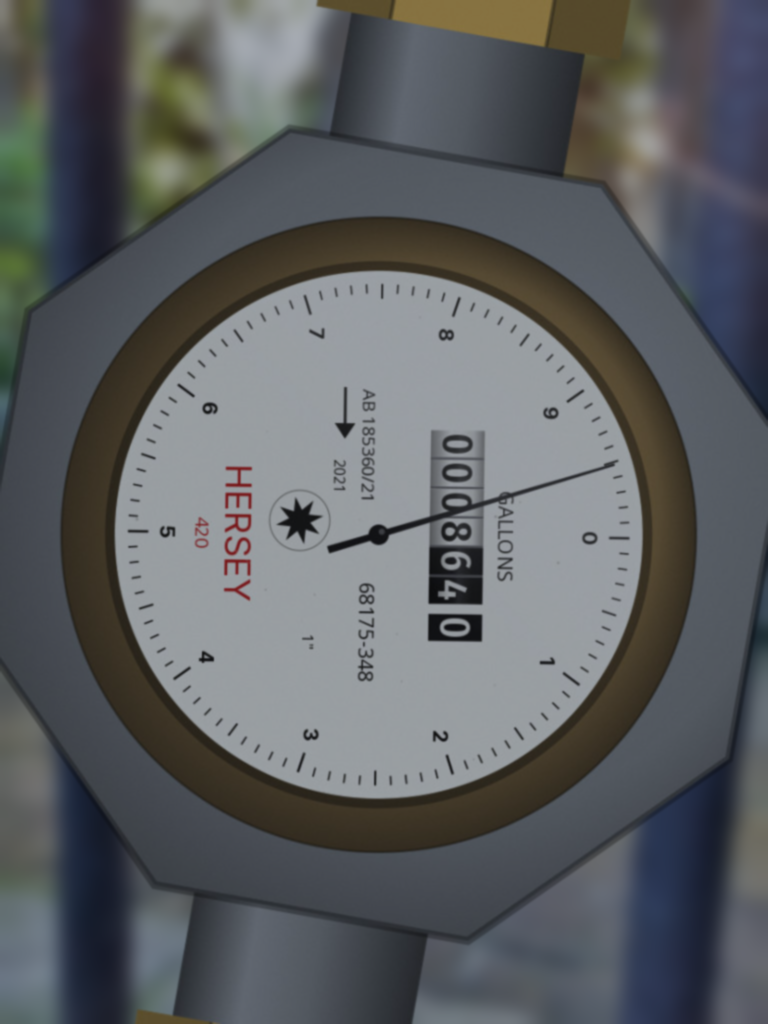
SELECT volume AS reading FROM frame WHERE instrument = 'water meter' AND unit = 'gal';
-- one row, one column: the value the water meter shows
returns 8639.5 gal
